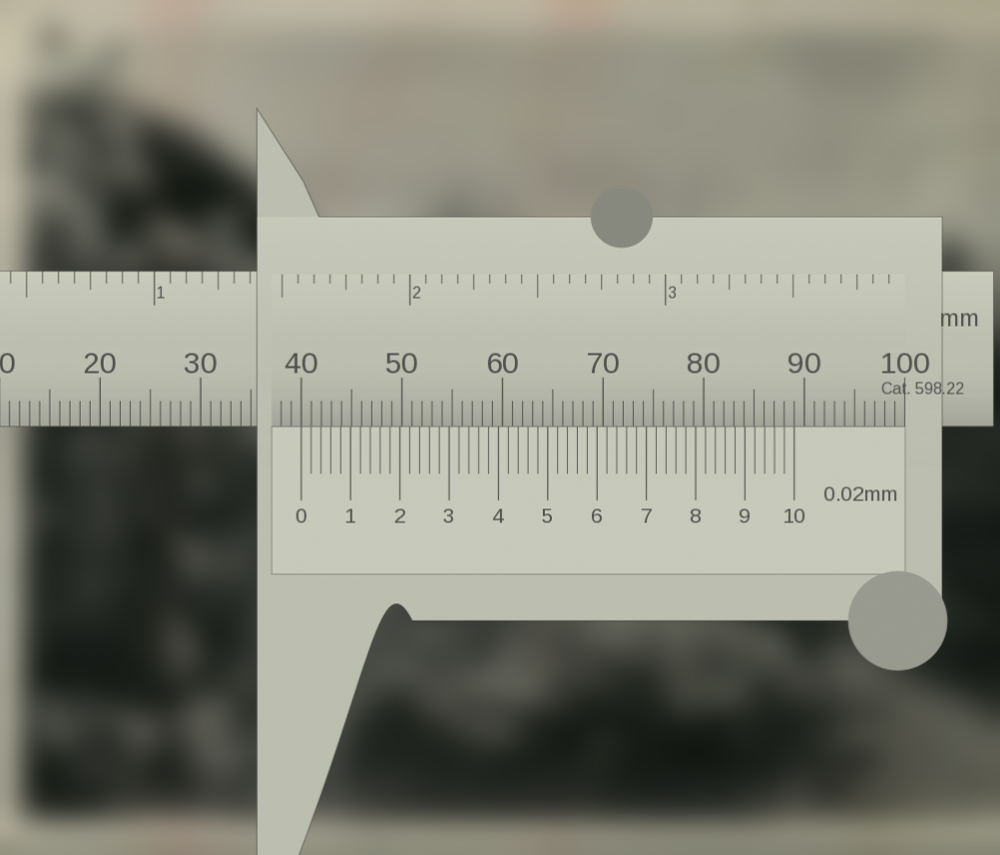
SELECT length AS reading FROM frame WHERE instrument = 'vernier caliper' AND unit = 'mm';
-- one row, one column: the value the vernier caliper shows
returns 40.0 mm
